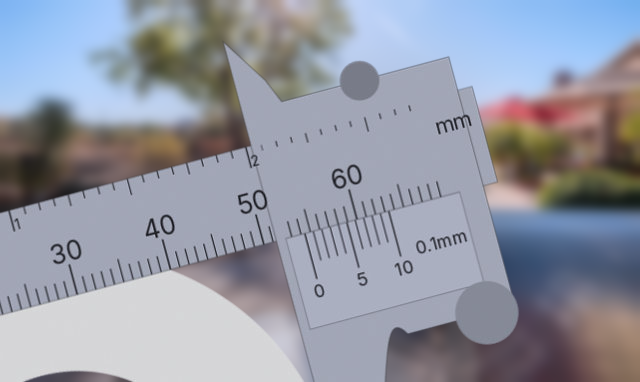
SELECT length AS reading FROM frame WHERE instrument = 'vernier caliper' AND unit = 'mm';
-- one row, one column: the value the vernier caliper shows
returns 54.4 mm
